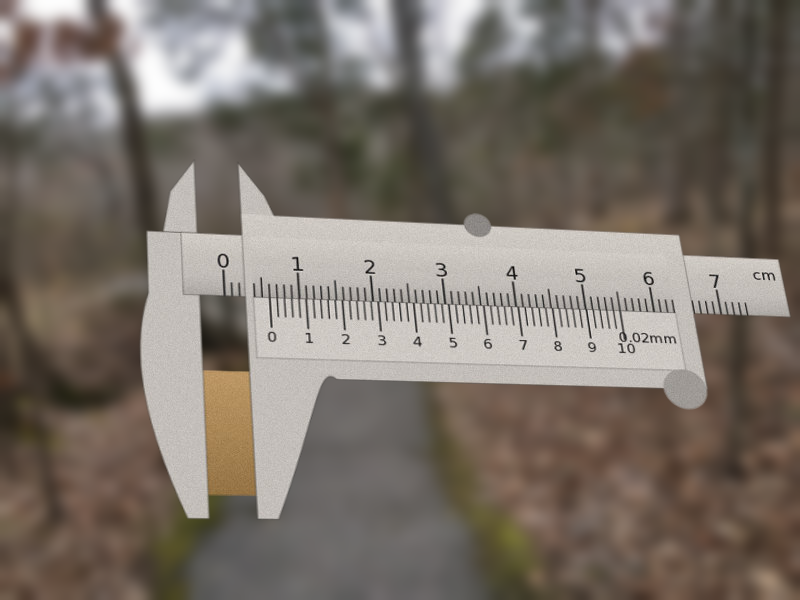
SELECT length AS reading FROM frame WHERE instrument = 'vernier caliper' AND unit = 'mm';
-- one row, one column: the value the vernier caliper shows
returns 6.0 mm
